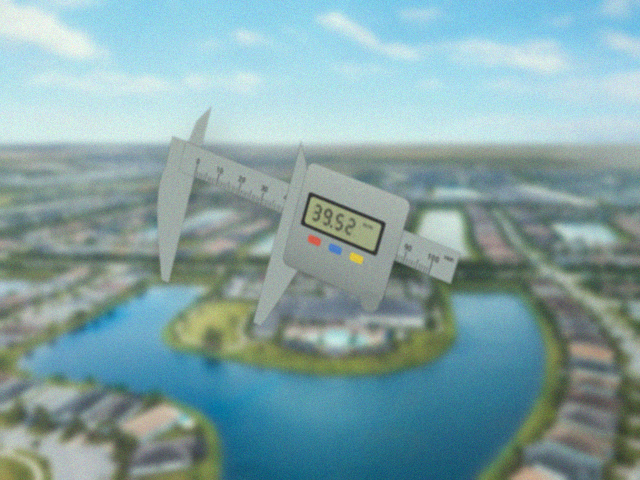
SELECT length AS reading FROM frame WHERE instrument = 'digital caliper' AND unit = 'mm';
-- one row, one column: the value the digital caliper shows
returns 39.52 mm
